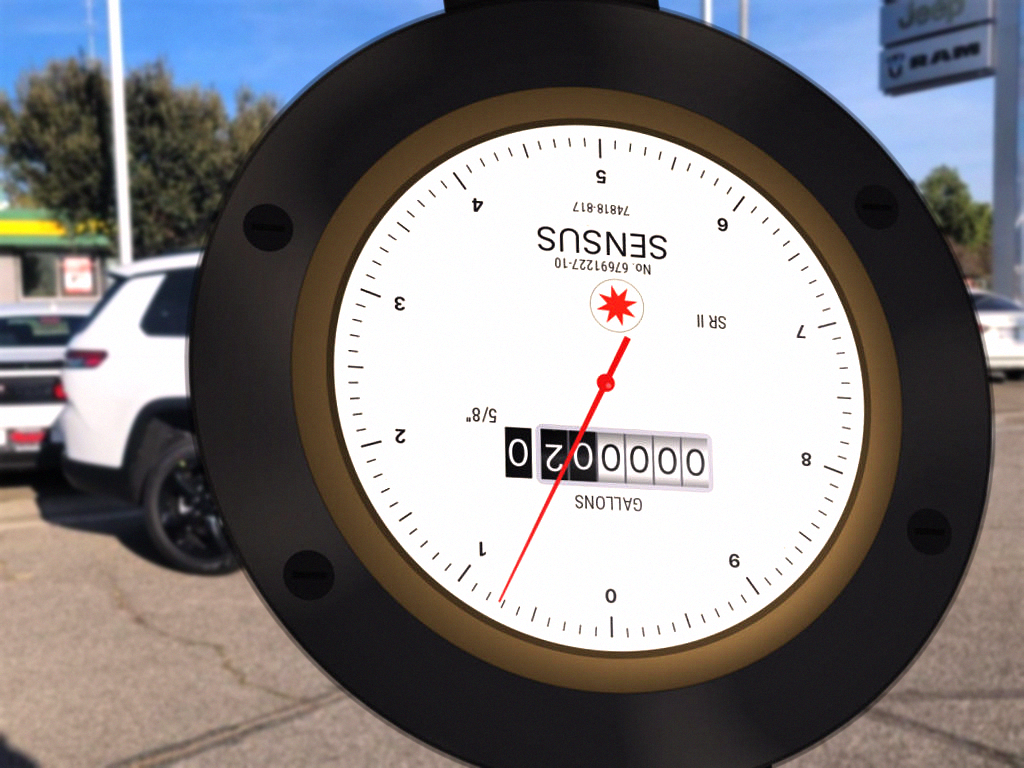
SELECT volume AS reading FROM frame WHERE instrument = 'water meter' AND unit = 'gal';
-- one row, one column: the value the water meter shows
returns 20.7 gal
